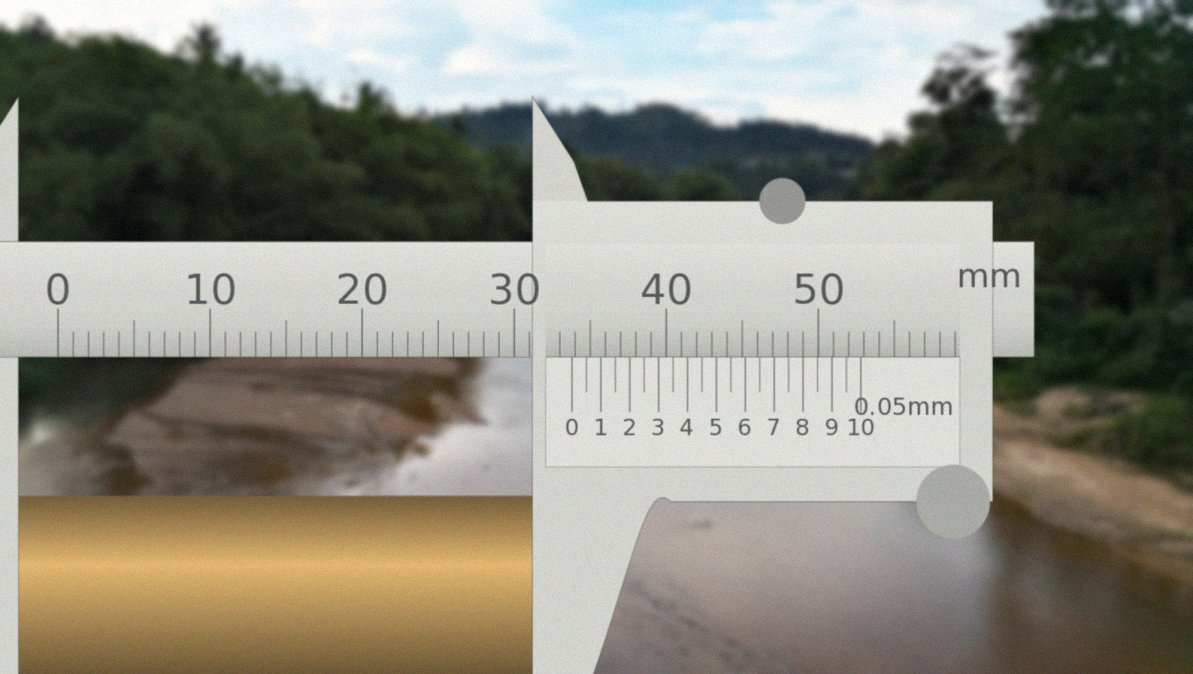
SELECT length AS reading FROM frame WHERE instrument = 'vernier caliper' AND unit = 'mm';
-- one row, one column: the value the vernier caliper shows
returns 33.8 mm
